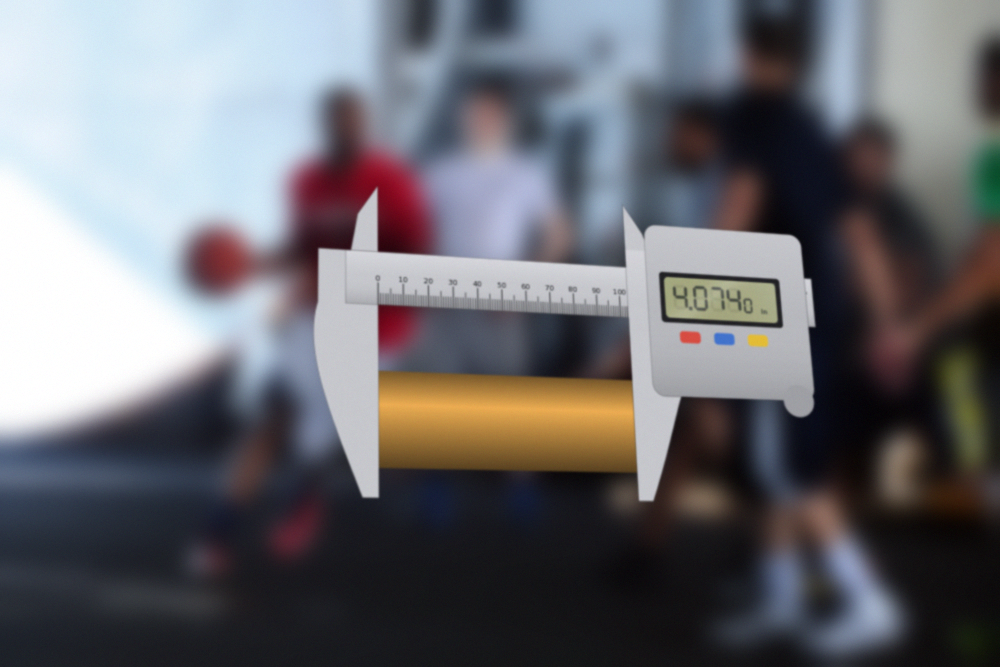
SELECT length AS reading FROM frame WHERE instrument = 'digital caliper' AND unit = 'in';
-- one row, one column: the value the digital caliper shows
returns 4.0740 in
